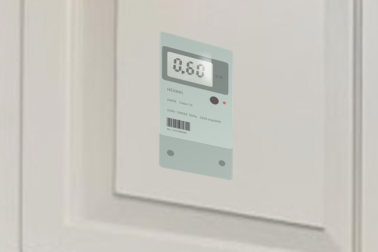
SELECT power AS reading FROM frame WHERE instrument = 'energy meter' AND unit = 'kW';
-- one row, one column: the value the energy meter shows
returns 0.60 kW
